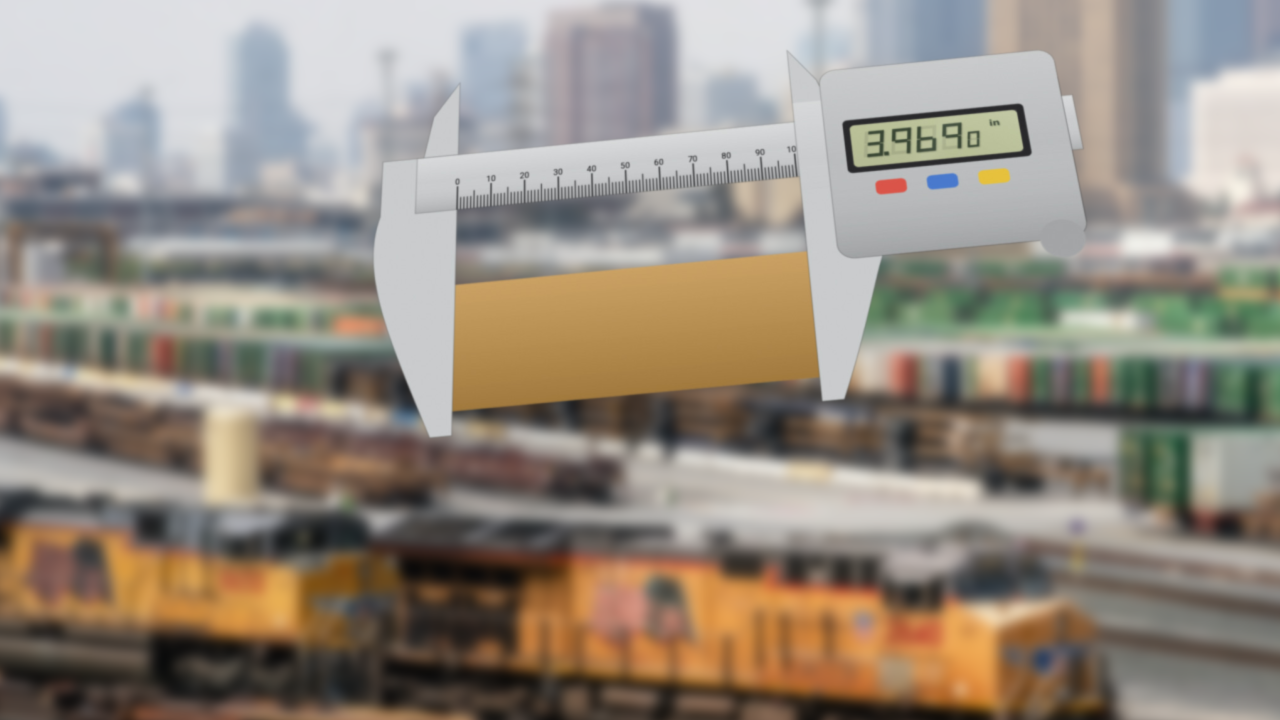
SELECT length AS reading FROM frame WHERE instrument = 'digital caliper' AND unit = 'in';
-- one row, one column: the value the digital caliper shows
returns 3.9690 in
